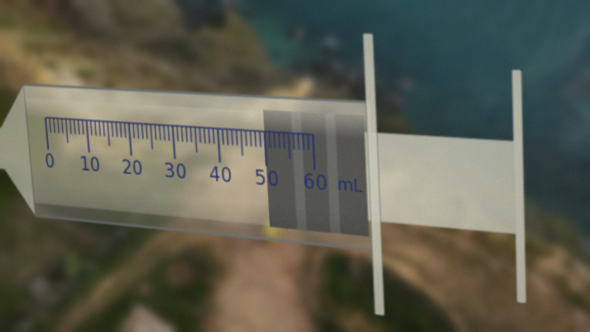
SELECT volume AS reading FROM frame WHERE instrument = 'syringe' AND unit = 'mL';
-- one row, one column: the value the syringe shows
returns 50 mL
